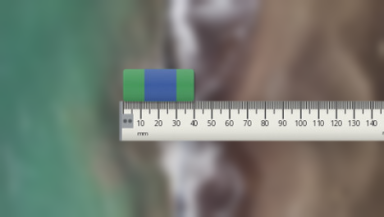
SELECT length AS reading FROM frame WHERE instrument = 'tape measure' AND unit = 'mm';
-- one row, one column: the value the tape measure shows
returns 40 mm
